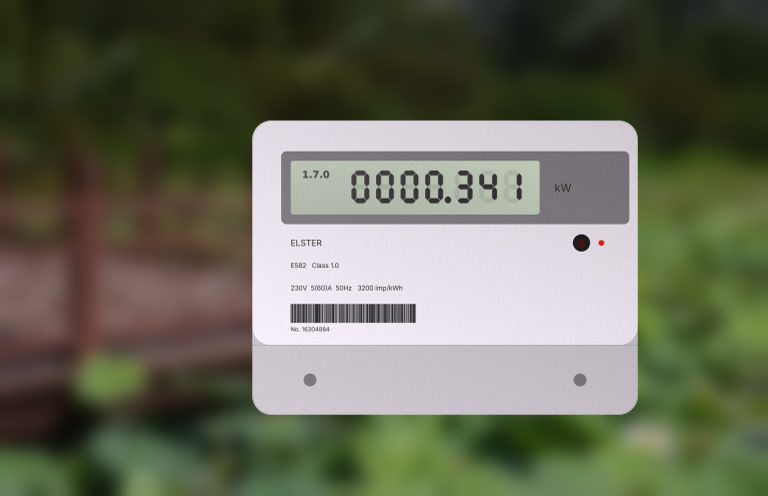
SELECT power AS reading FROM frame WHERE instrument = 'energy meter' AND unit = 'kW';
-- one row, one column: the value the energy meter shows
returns 0.341 kW
